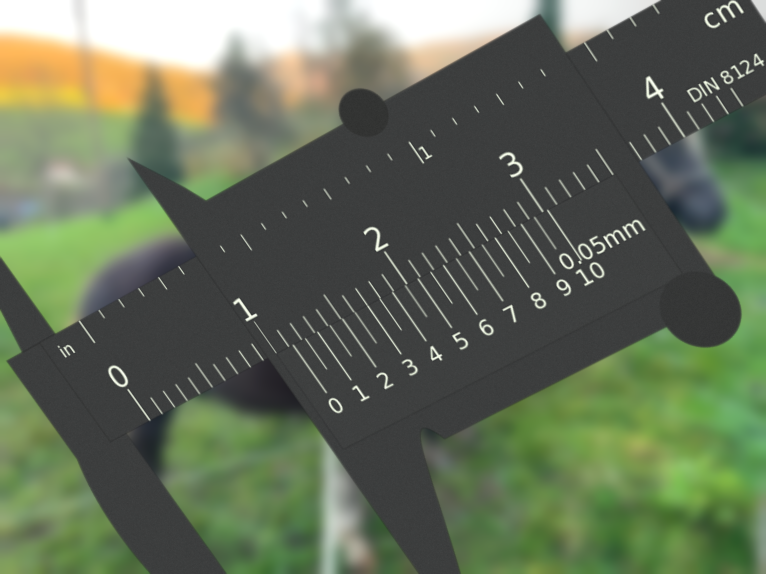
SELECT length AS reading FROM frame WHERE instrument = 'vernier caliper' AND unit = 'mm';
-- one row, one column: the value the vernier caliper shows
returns 11.3 mm
